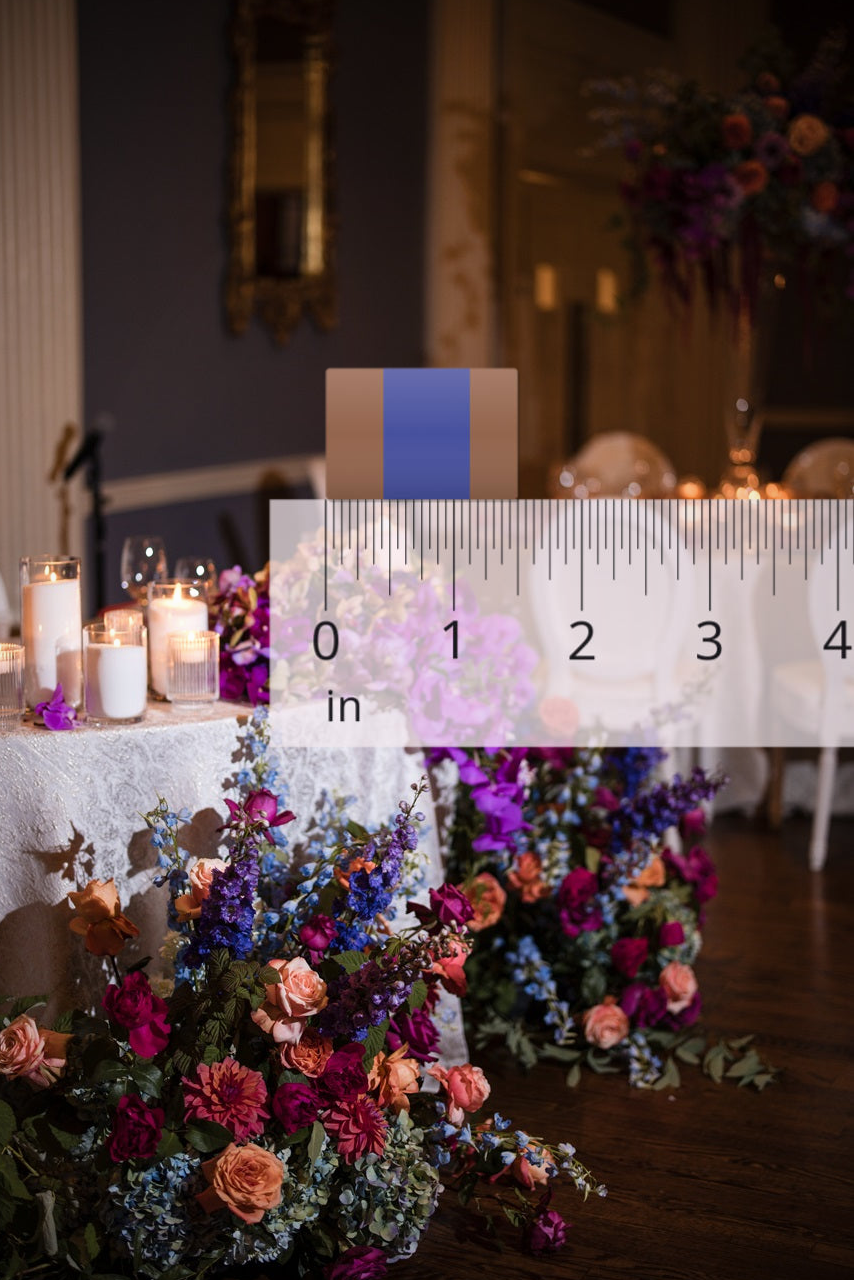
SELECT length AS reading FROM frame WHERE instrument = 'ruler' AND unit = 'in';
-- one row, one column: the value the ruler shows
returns 1.5 in
